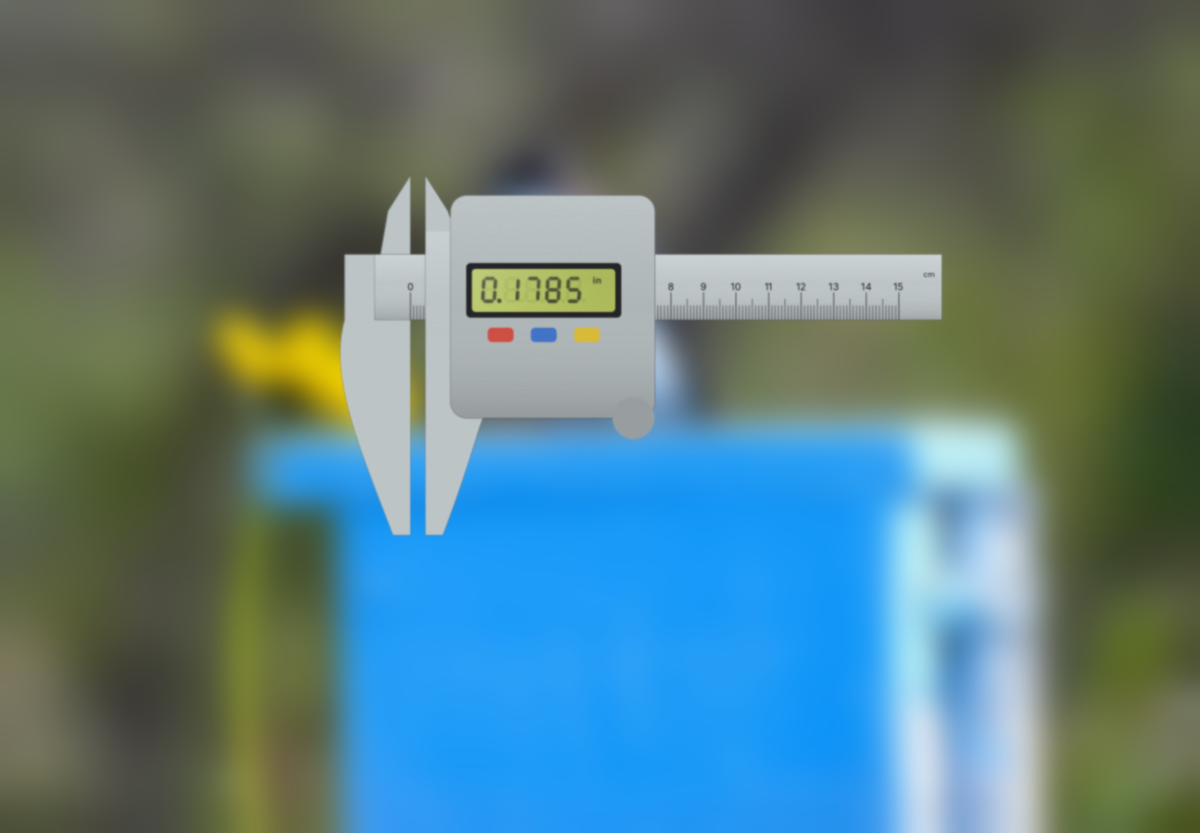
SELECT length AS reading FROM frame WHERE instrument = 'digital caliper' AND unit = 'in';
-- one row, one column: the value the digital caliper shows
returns 0.1785 in
